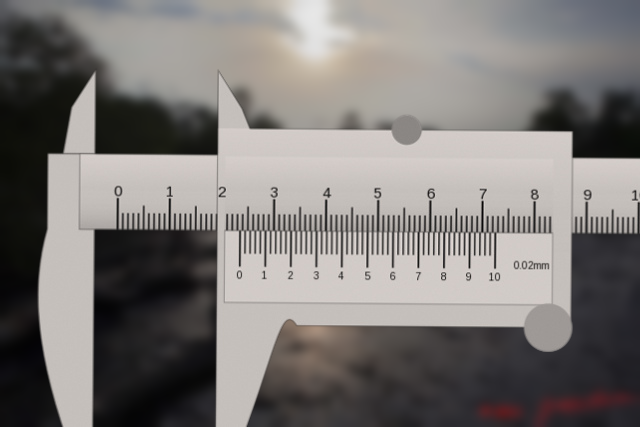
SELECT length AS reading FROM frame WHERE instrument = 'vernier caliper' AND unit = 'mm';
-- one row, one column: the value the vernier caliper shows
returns 23.5 mm
